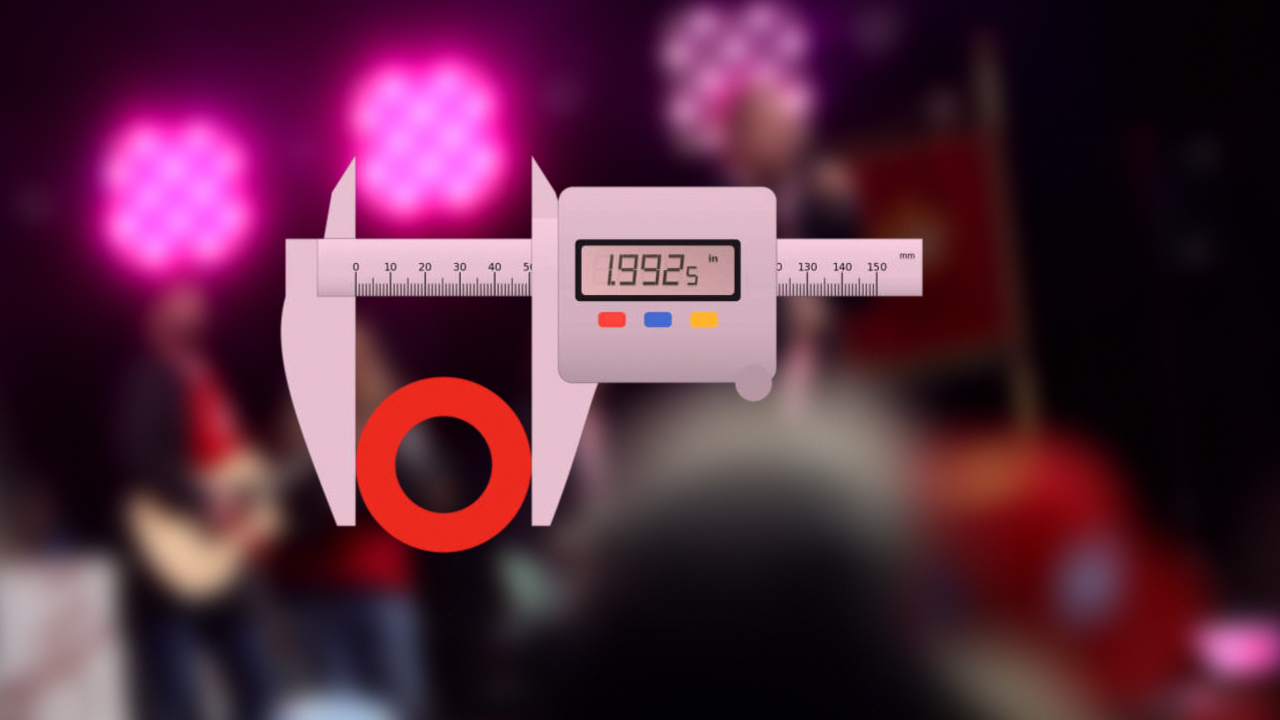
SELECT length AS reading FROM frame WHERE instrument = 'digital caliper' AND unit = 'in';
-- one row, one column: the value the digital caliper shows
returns 1.9925 in
